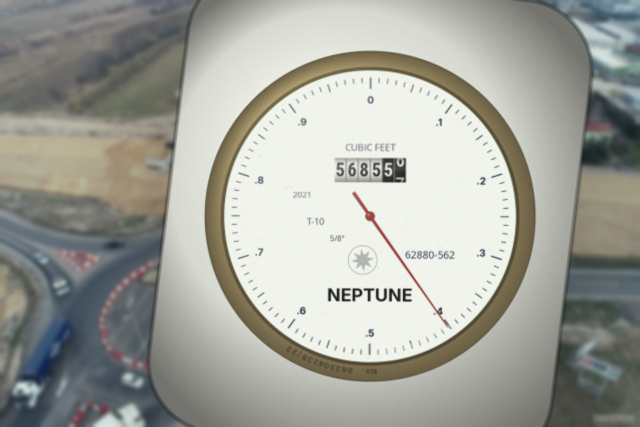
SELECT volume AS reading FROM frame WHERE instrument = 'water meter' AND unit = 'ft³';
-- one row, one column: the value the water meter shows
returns 568556.40 ft³
